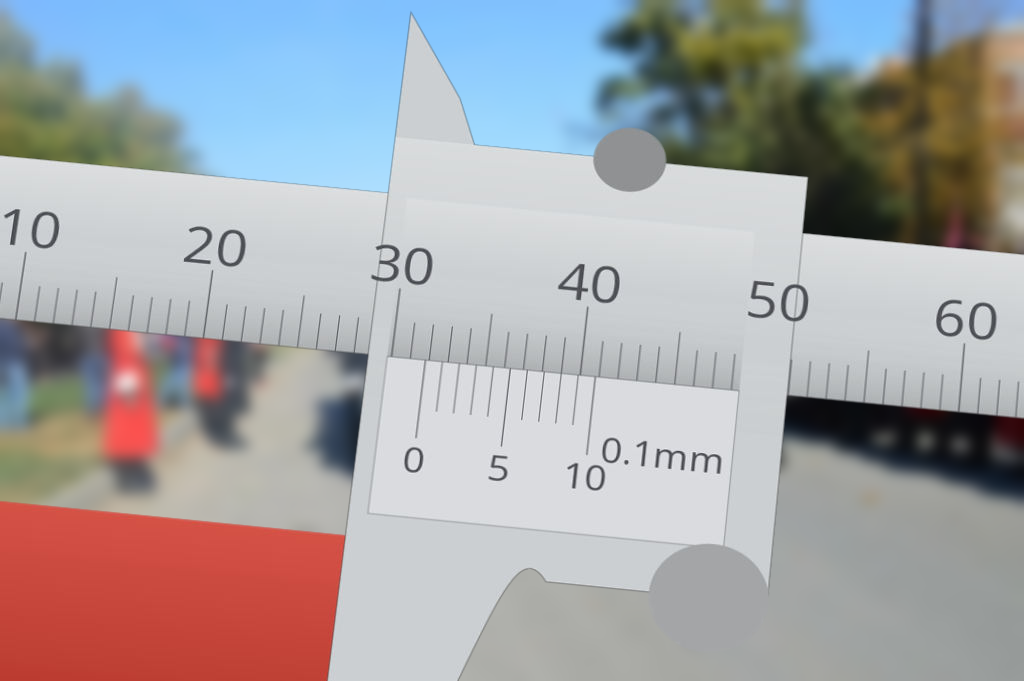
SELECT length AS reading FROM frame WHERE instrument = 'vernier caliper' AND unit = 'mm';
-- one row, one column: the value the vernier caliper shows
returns 31.8 mm
